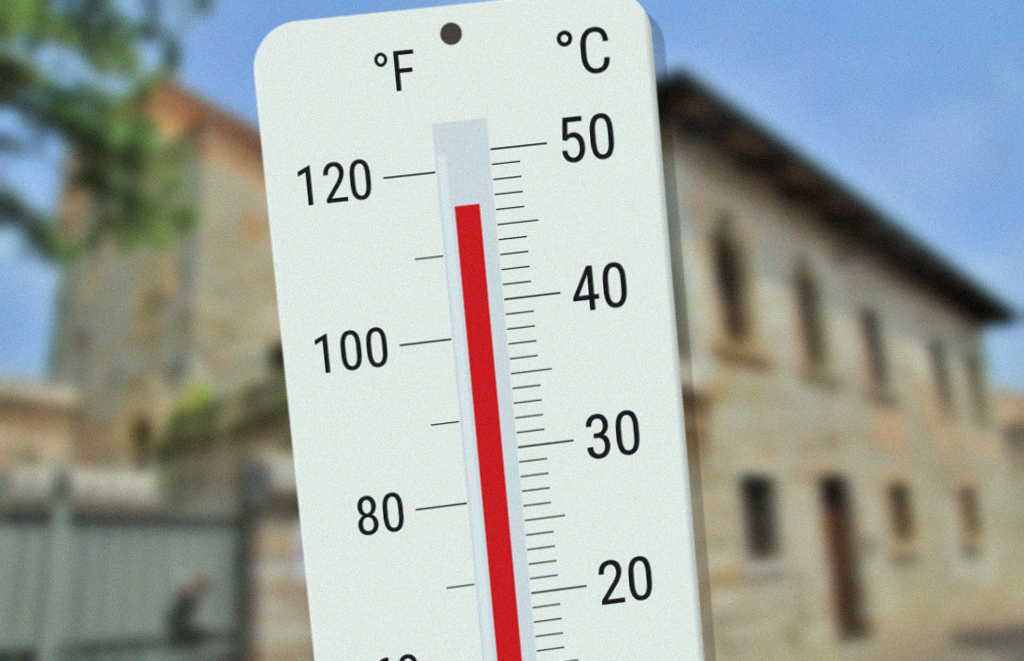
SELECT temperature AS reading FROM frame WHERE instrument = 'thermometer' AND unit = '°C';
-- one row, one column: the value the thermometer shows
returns 46.5 °C
